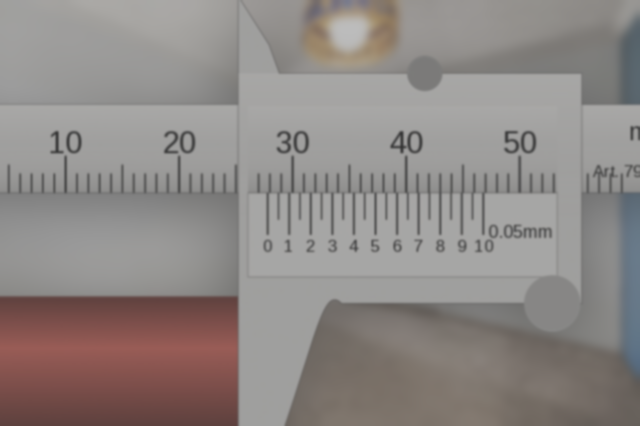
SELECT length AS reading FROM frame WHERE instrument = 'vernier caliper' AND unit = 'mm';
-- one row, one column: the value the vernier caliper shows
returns 27.8 mm
